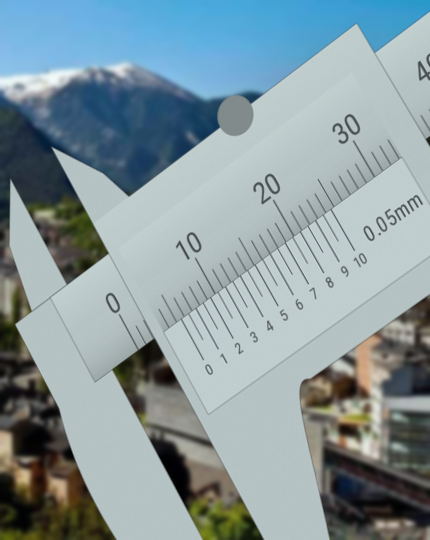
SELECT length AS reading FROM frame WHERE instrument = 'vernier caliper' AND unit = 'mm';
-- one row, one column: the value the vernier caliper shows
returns 5.6 mm
